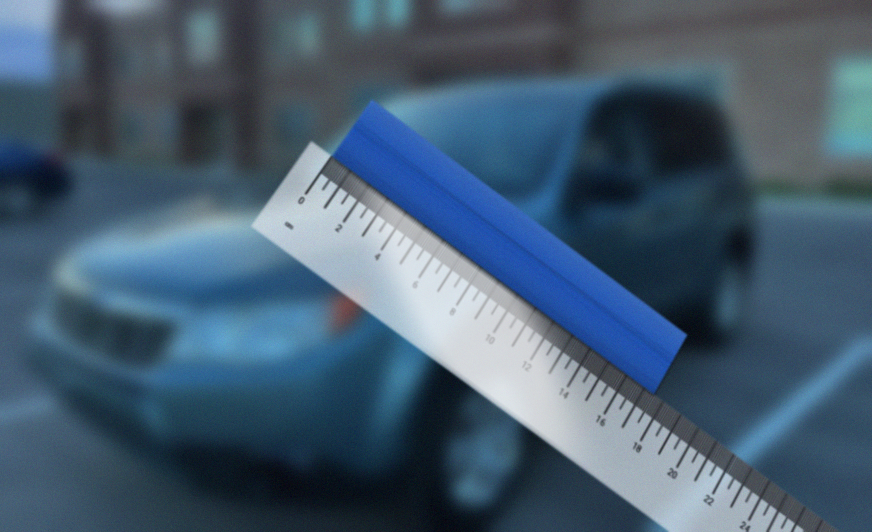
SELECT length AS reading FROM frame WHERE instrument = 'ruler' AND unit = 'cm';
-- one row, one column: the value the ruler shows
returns 17.5 cm
